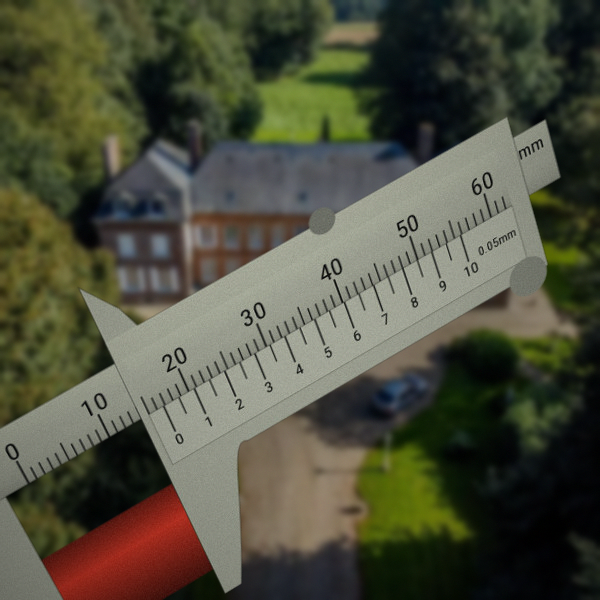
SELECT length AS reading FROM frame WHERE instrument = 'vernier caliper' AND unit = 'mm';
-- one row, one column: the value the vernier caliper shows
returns 16.8 mm
